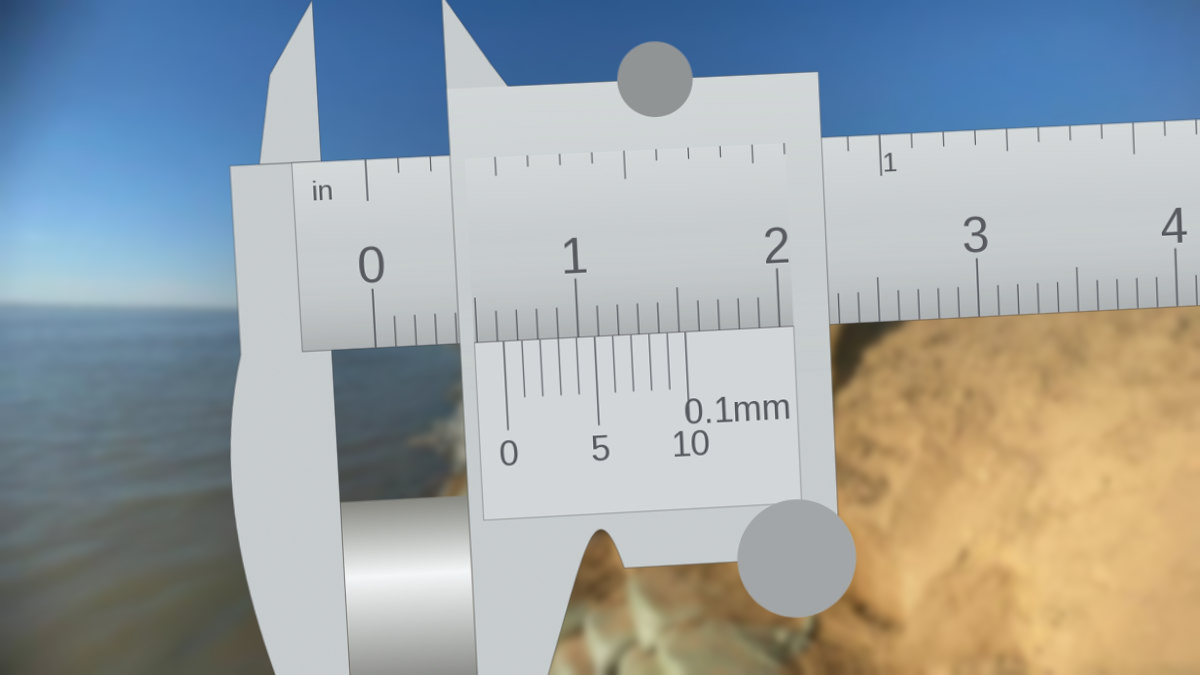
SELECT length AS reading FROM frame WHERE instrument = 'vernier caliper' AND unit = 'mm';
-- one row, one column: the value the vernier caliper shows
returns 6.3 mm
